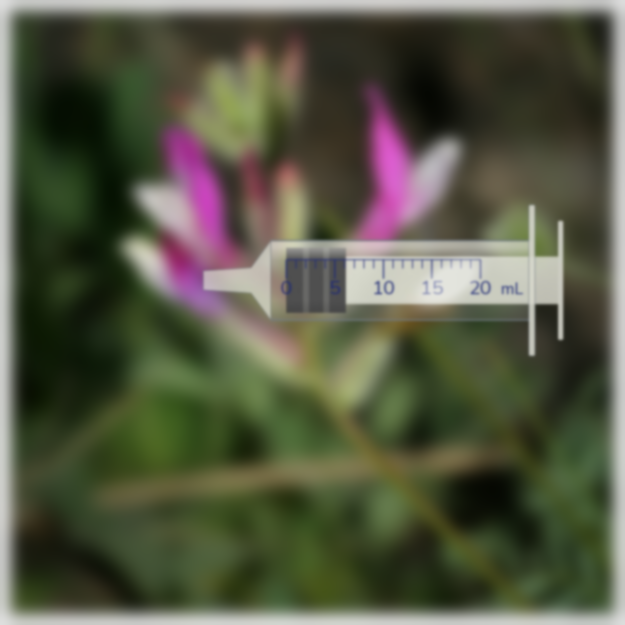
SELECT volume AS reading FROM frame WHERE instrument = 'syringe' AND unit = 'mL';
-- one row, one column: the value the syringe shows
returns 0 mL
